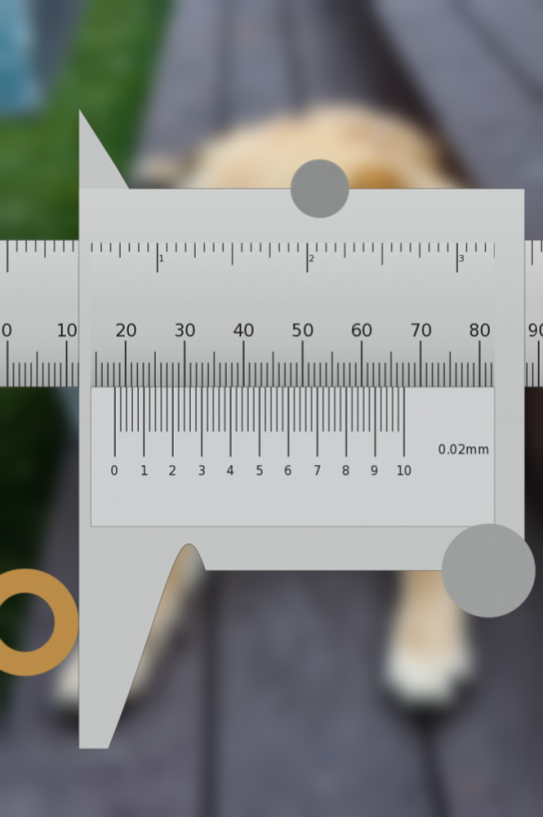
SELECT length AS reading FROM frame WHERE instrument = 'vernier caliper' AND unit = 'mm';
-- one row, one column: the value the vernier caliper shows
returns 18.2 mm
